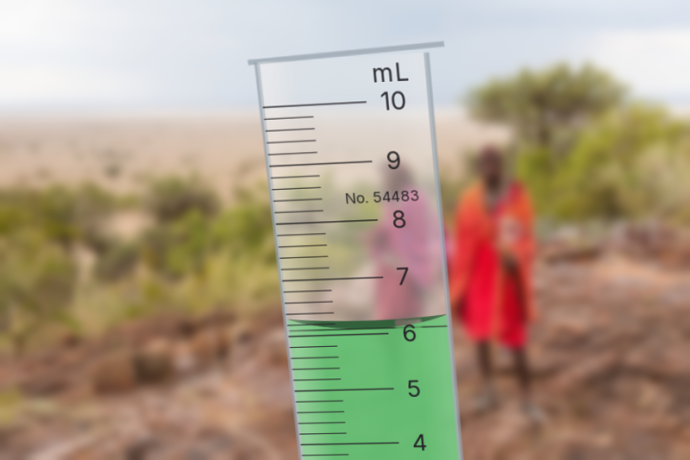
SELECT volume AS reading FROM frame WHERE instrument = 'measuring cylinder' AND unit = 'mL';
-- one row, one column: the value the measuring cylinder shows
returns 6.1 mL
